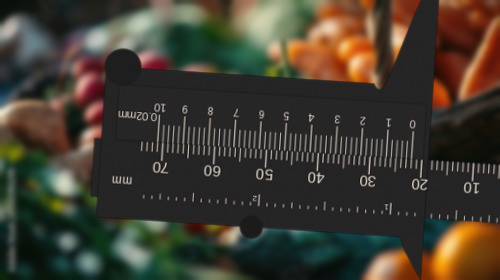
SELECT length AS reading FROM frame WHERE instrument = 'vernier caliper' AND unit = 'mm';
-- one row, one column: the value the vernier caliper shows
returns 22.0 mm
